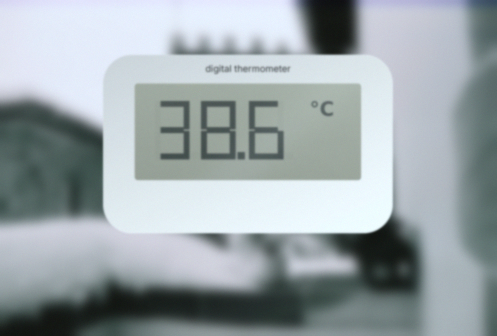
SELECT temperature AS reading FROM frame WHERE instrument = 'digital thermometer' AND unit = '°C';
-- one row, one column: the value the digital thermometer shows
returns 38.6 °C
